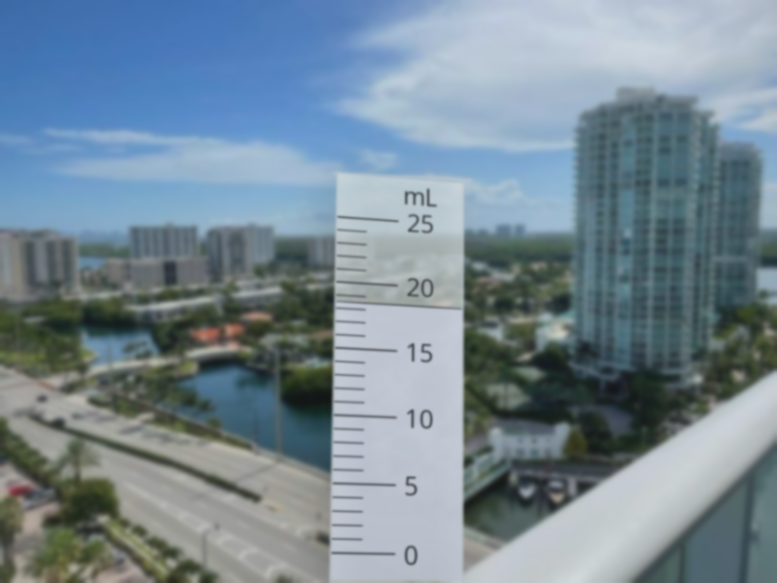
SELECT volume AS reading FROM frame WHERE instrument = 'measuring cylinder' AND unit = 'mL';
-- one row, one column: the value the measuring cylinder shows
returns 18.5 mL
